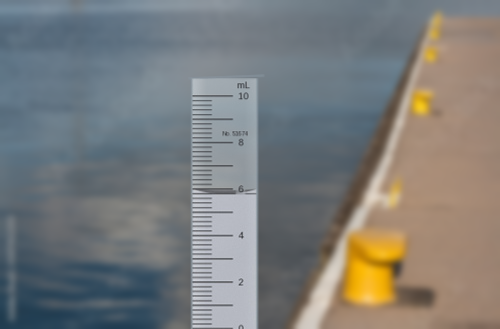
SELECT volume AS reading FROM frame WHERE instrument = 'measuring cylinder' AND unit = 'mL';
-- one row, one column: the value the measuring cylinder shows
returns 5.8 mL
